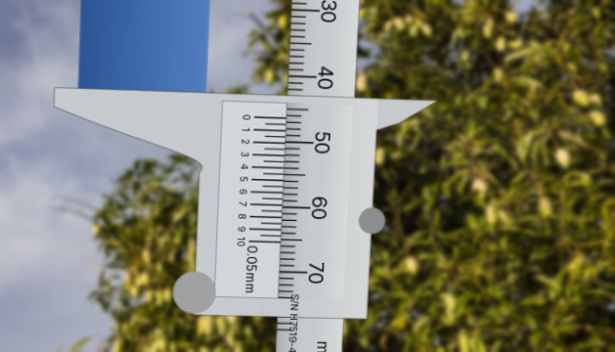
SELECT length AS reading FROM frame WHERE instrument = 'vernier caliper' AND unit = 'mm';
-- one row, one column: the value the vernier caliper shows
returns 46.4 mm
